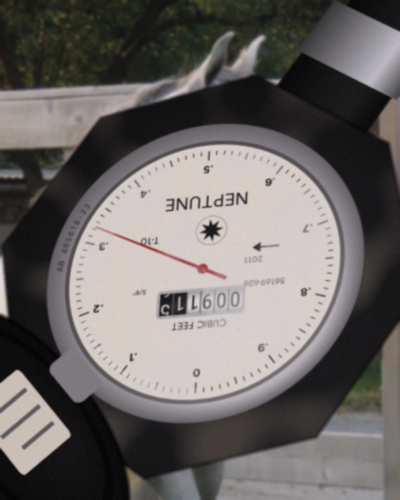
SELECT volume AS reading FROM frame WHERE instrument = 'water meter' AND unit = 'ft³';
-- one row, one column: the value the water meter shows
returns 9115.32 ft³
